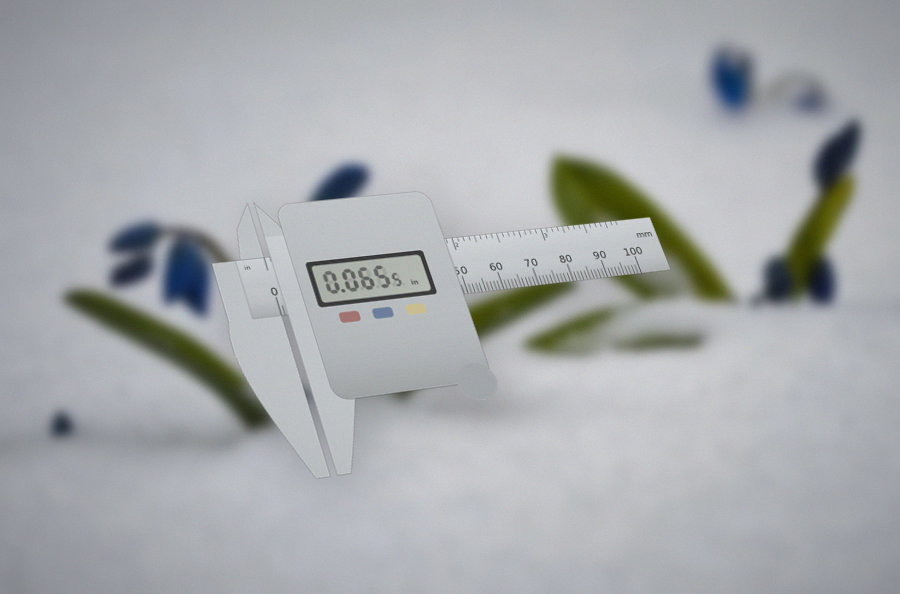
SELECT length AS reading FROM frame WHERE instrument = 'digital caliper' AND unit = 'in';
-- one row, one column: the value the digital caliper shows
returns 0.0655 in
